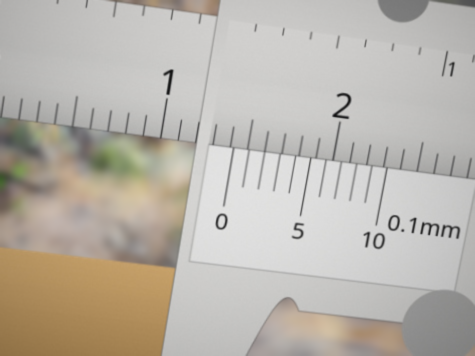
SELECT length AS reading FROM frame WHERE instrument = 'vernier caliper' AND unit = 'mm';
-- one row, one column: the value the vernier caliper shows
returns 14.2 mm
